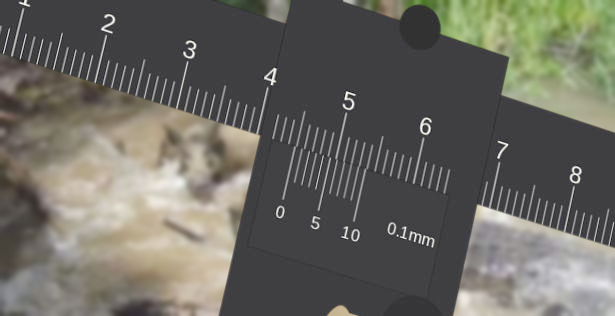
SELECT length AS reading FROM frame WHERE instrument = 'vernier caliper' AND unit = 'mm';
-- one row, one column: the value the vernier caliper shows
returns 44.8 mm
